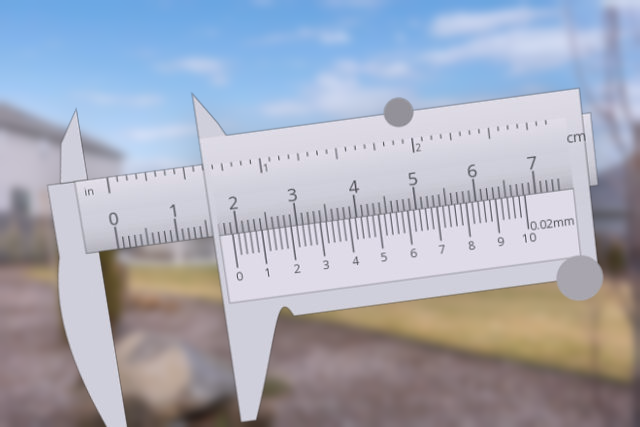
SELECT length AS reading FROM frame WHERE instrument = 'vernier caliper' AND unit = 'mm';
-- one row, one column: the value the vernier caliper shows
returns 19.2 mm
